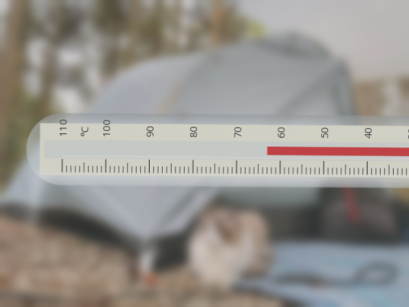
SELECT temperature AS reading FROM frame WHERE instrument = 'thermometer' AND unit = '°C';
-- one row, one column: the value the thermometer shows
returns 63 °C
